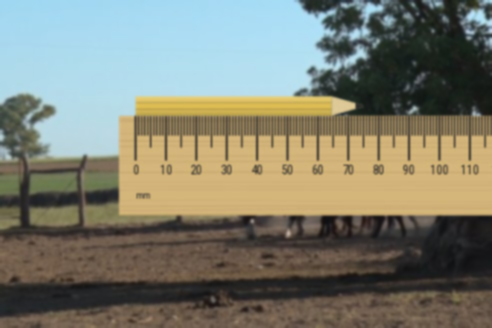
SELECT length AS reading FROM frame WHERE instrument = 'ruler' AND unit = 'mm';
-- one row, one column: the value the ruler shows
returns 75 mm
